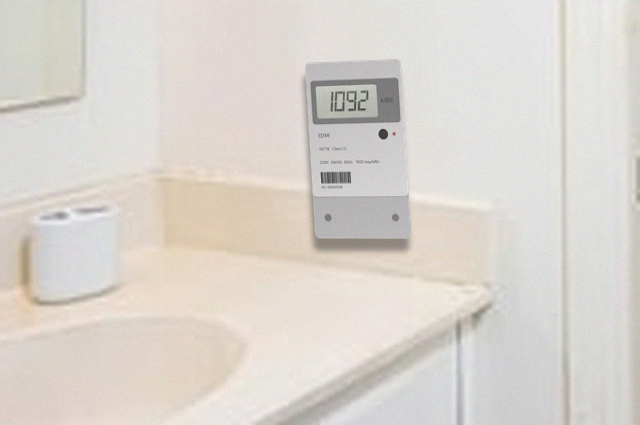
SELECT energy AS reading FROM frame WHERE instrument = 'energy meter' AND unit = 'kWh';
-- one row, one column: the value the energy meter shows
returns 1092 kWh
